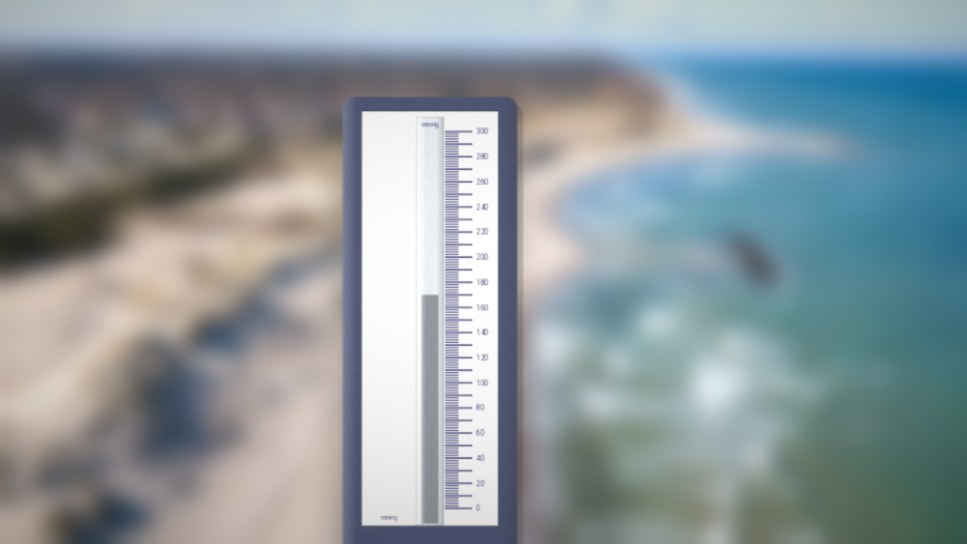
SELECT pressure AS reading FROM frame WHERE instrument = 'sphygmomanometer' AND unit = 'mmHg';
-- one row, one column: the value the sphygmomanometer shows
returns 170 mmHg
